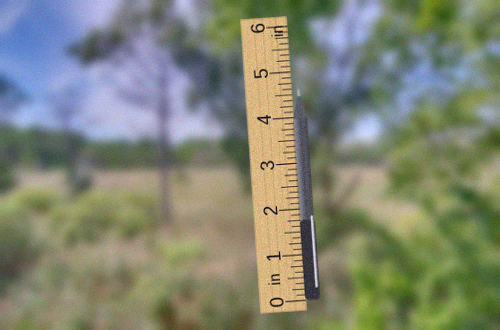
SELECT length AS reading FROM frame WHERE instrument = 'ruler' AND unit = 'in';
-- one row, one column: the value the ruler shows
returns 4.625 in
